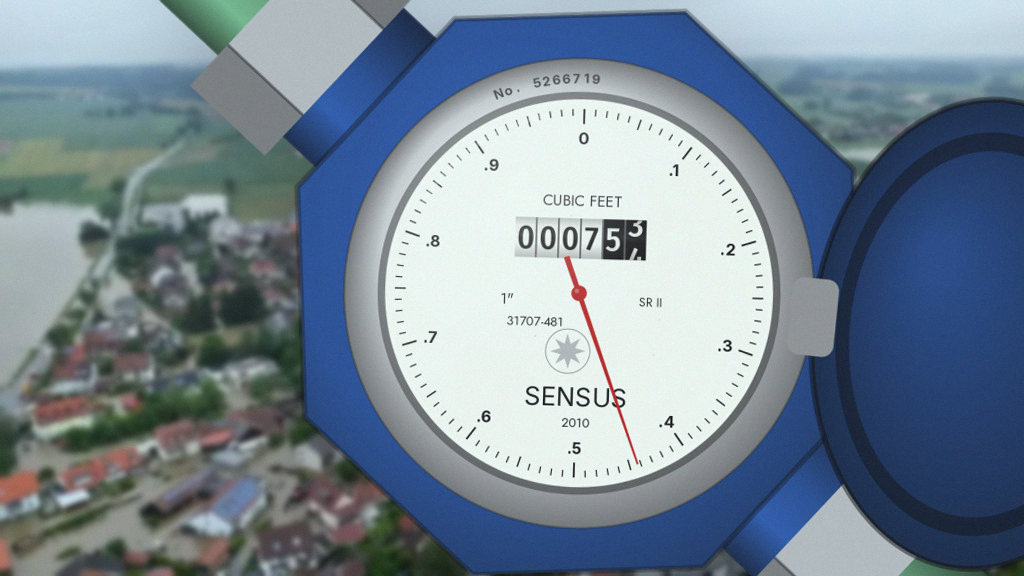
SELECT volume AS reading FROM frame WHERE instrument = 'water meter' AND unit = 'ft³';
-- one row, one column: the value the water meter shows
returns 753.44 ft³
